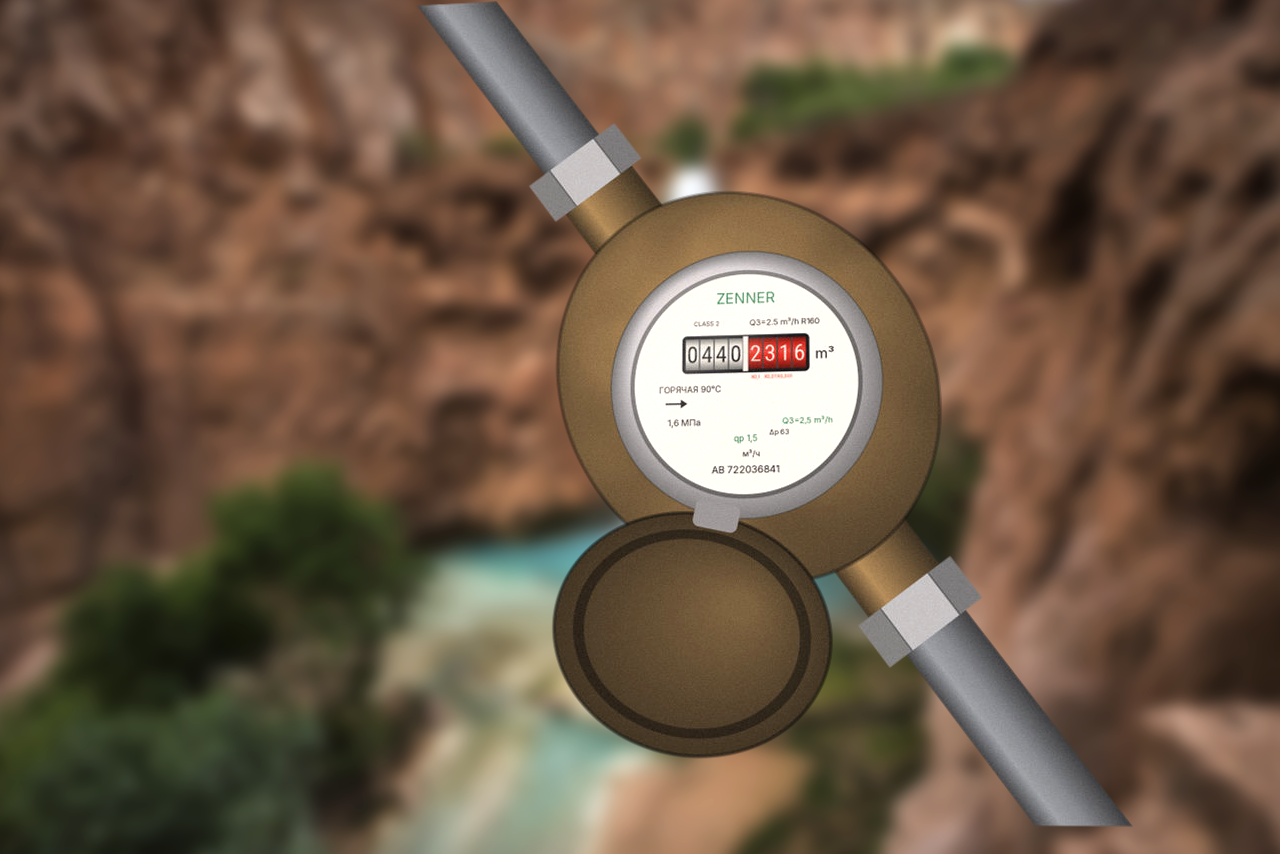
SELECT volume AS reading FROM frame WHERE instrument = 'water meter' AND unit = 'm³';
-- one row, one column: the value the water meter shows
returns 440.2316 m³
